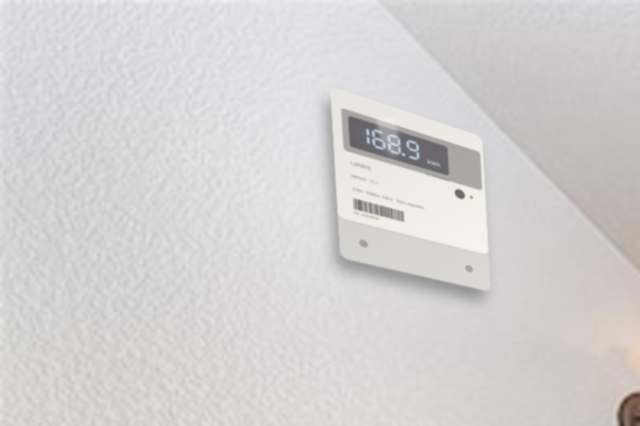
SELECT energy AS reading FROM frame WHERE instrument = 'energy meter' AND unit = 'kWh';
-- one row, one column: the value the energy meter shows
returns 168.9 kWh
